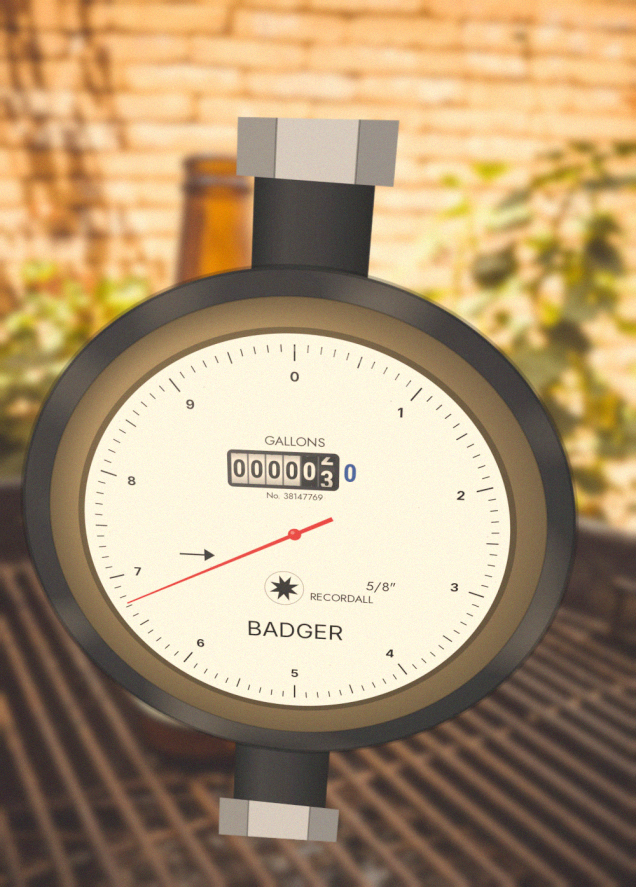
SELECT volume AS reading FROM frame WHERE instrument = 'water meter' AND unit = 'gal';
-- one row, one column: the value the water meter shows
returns 26.7 gal
